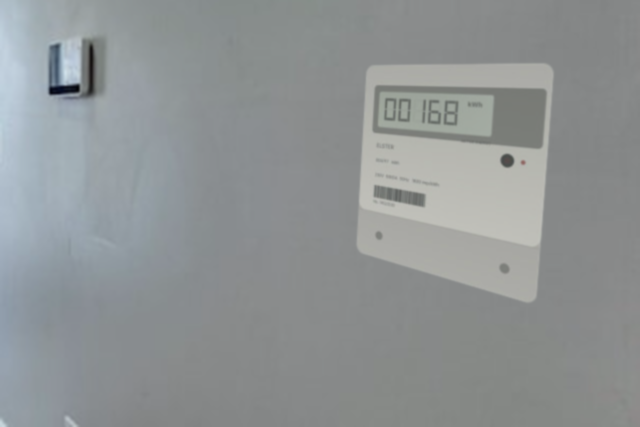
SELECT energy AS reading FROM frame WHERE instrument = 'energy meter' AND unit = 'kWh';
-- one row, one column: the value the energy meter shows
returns 168 kWh
